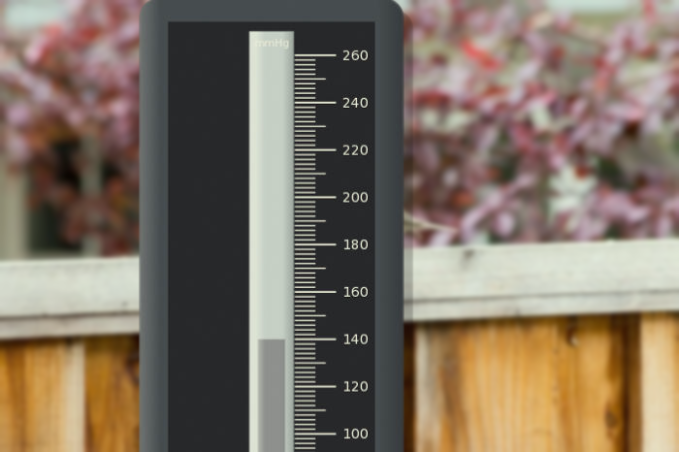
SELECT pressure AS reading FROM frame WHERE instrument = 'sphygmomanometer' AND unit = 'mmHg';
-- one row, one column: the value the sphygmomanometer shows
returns 140 mmHg
